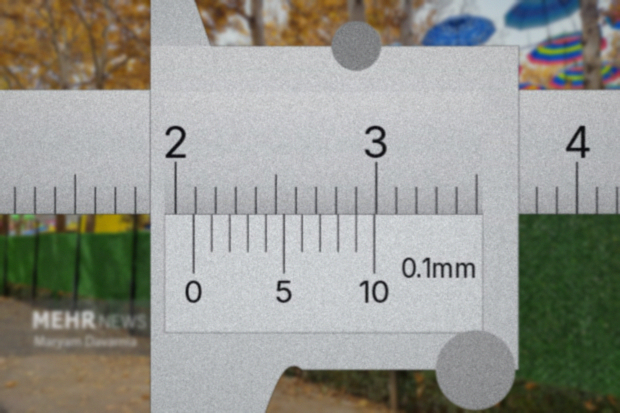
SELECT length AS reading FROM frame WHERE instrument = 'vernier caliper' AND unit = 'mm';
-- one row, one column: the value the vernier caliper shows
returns 20.9 mm
